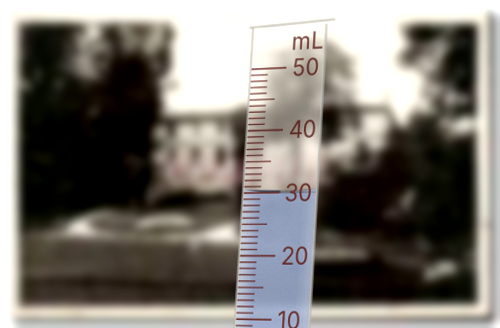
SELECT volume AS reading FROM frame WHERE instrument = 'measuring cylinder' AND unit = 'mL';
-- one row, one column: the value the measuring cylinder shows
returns 30 mL
